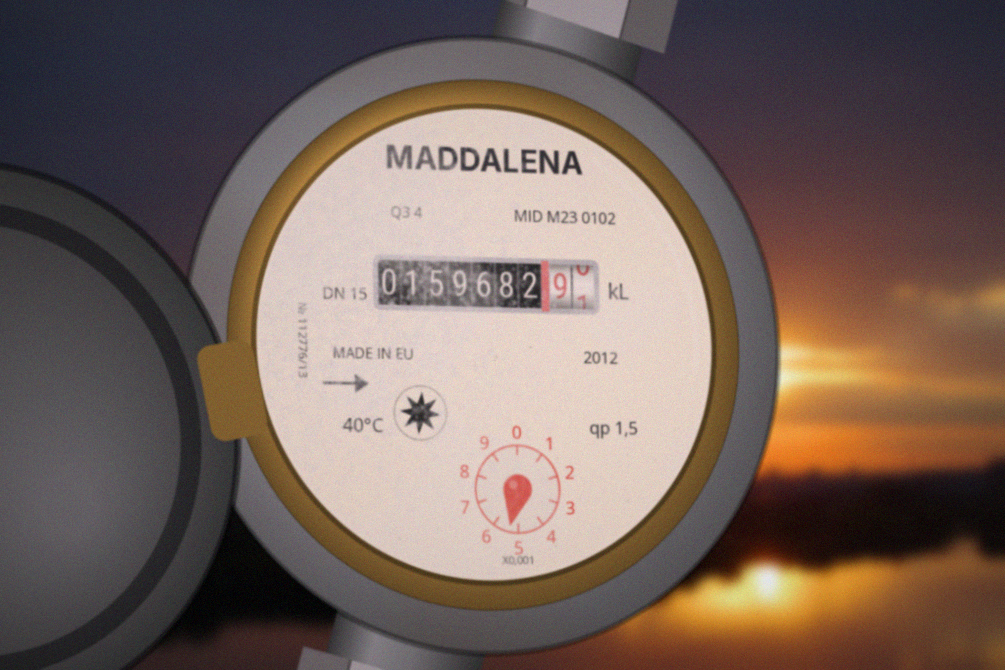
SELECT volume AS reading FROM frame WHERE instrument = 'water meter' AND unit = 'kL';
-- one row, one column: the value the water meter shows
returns 159682.905 kL
